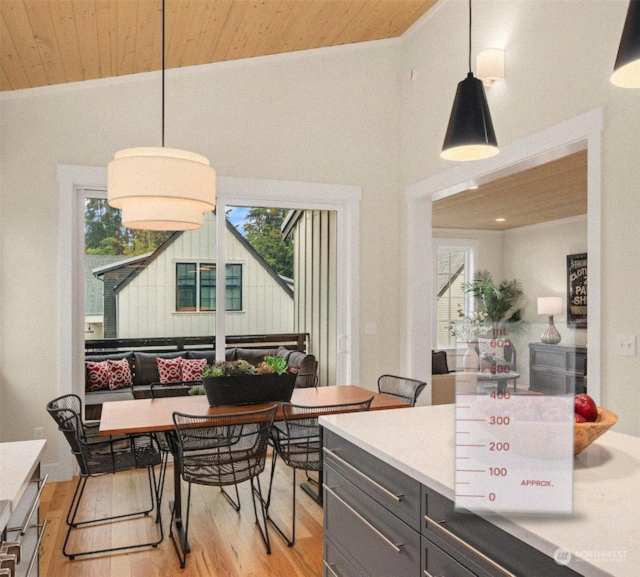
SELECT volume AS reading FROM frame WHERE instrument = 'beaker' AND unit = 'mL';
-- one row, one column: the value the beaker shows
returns 400 mL
